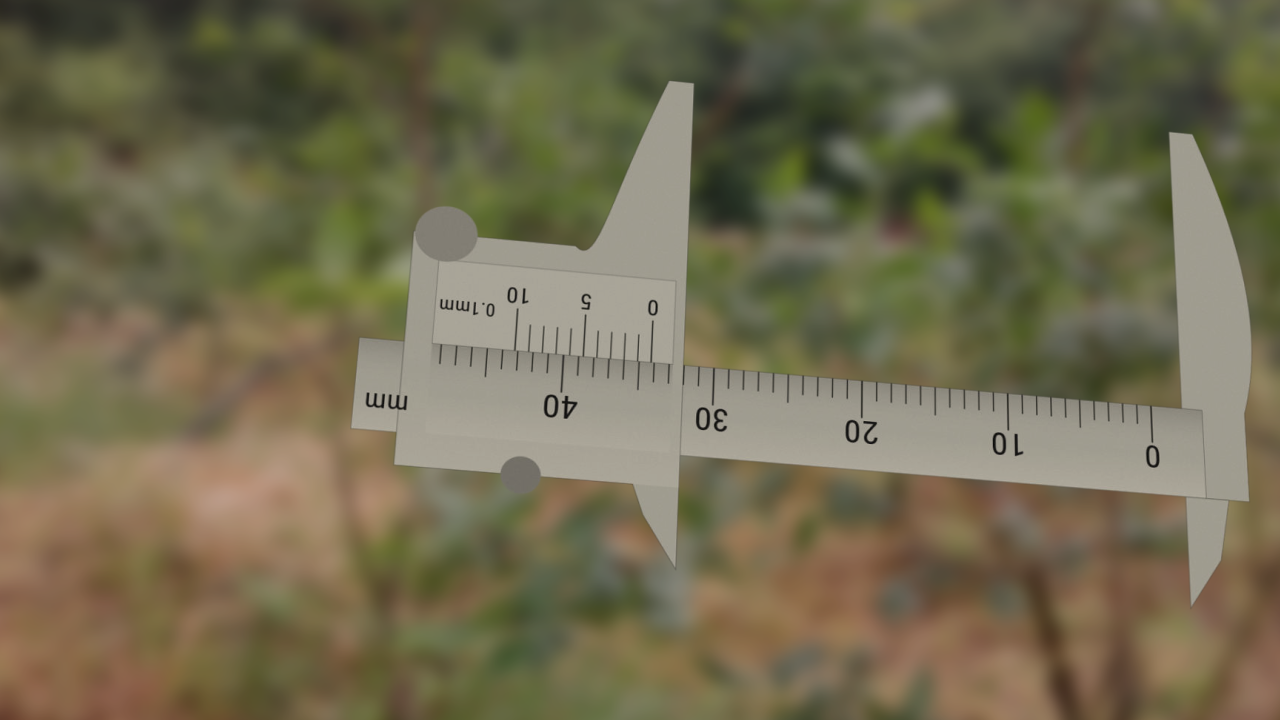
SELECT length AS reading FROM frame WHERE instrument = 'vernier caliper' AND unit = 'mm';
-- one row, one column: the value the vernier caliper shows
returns 34.2 mm
